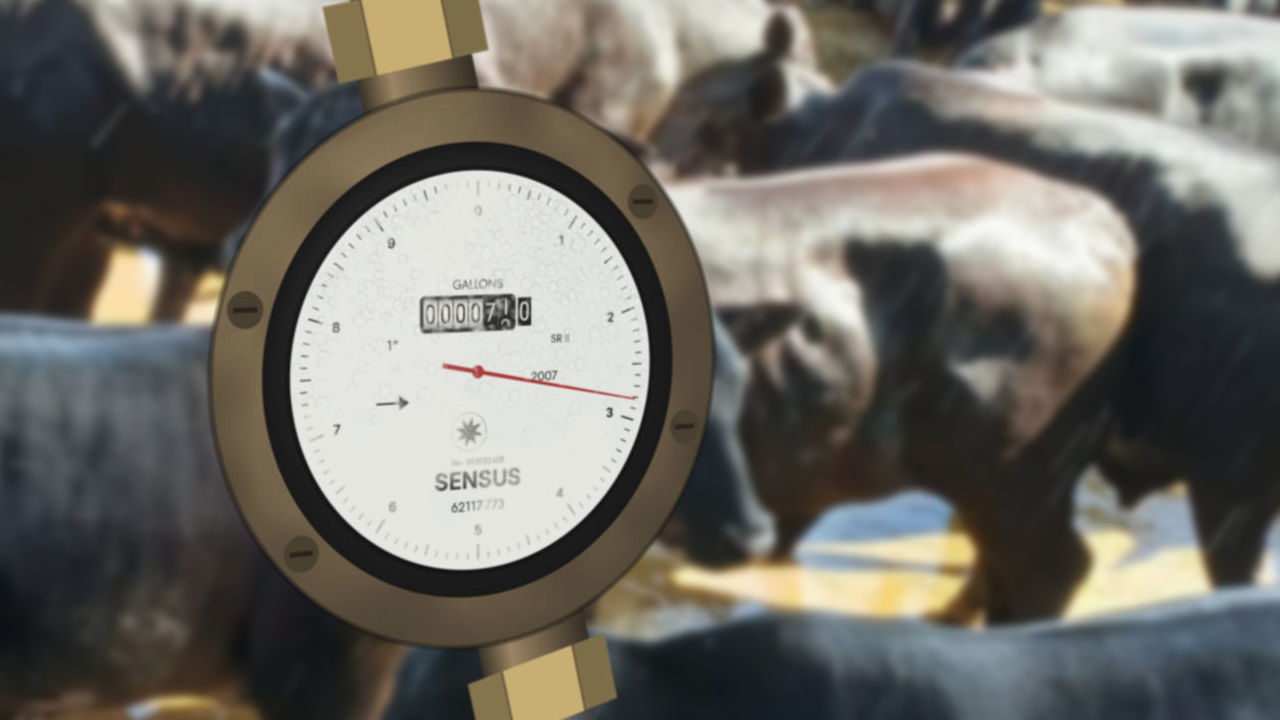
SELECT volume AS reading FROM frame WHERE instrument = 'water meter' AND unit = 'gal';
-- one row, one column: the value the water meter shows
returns 712.8 gal
